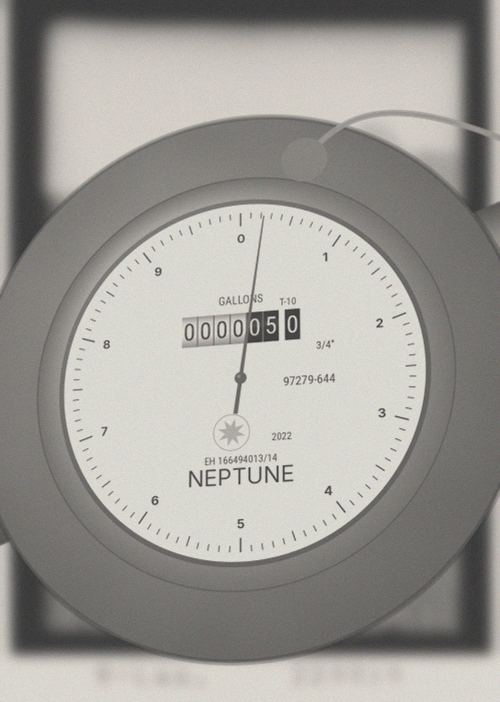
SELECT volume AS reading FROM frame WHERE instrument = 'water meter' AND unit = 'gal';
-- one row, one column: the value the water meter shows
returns 50.2 gal
